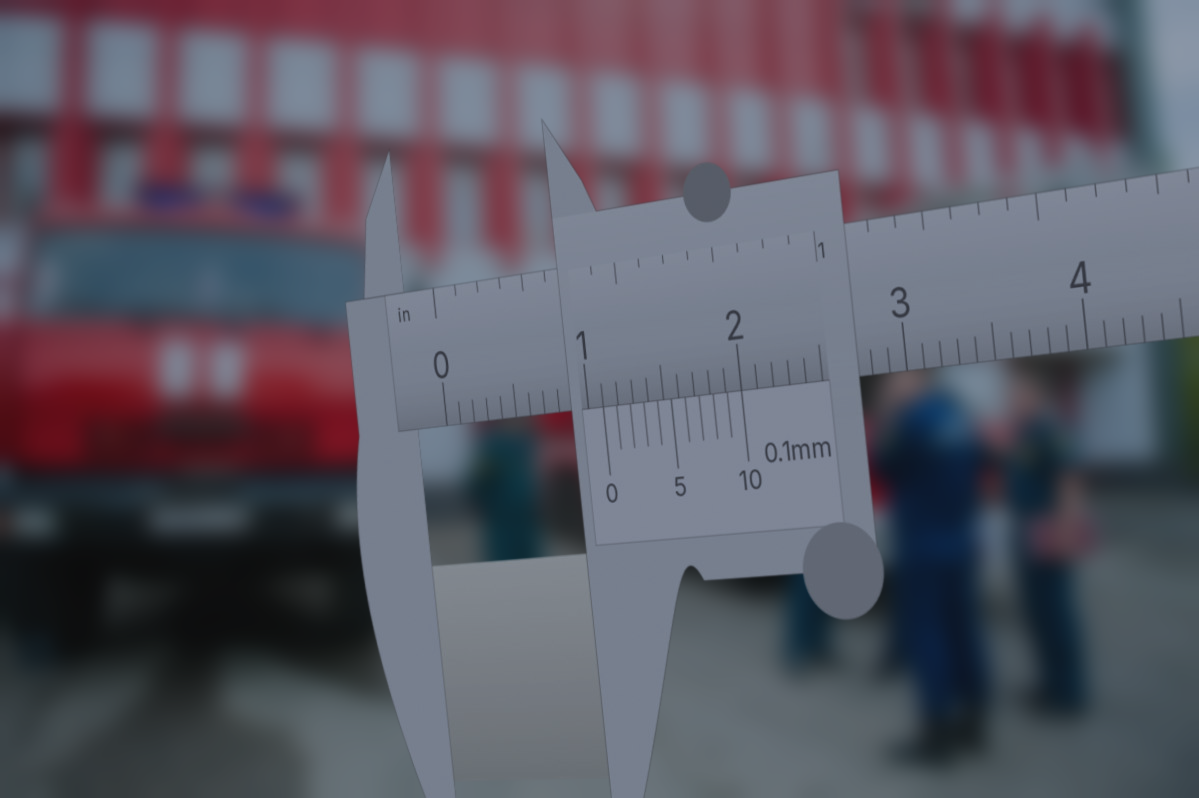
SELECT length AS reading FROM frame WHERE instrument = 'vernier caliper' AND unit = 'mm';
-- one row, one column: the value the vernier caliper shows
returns 11.0 mm
